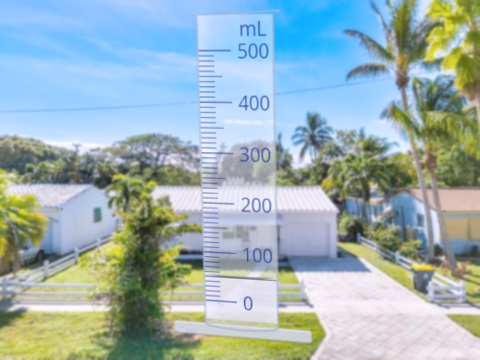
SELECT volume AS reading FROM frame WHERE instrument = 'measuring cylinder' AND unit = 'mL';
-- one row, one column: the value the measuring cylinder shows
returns 50 mL
